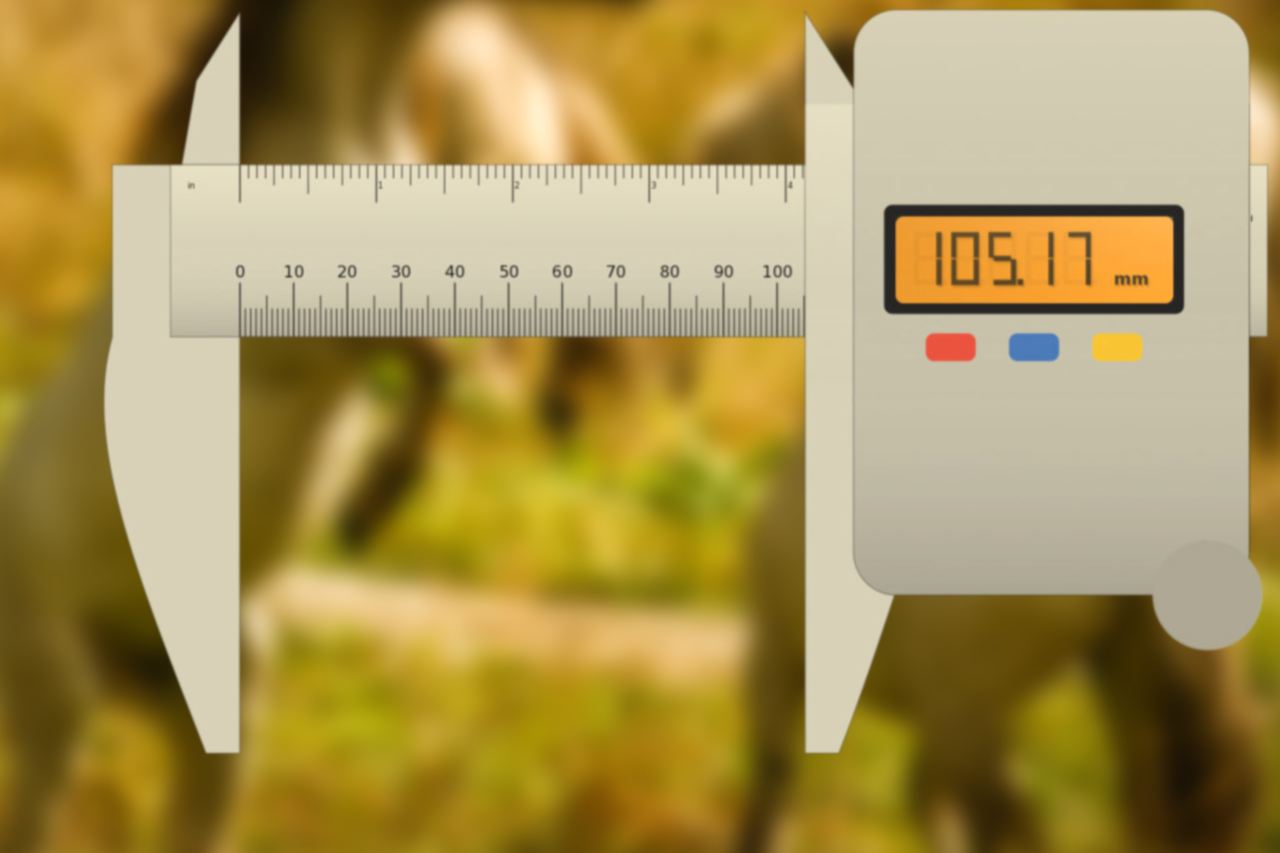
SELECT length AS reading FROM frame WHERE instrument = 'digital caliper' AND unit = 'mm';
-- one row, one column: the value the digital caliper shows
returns 105.17 mm
